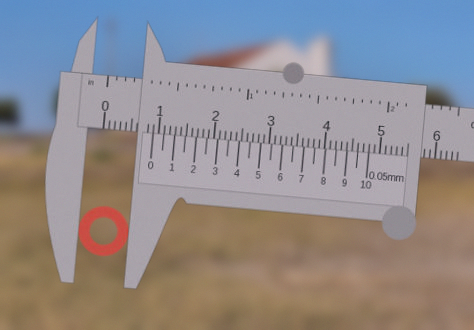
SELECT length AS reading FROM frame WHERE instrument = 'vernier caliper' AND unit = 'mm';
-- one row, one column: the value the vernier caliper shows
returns 9.0 mm
